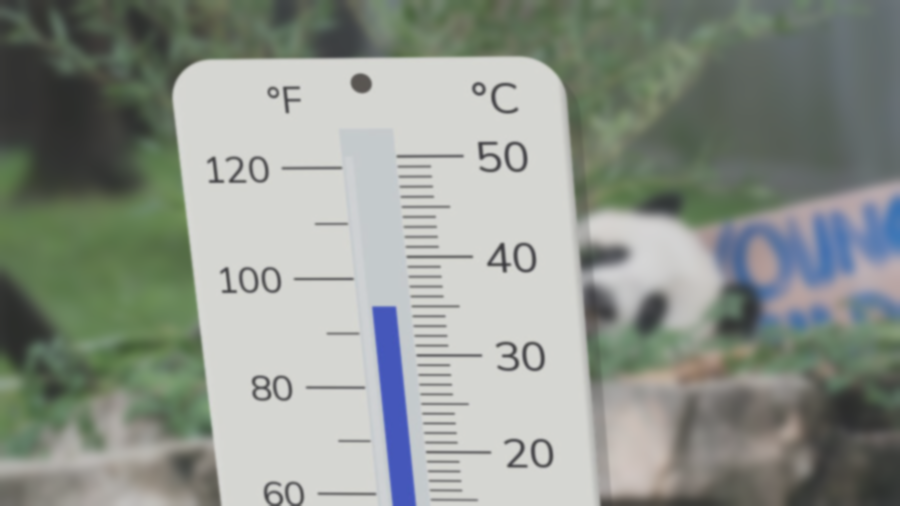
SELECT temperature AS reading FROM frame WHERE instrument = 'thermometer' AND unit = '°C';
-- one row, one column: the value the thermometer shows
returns 35 °C
